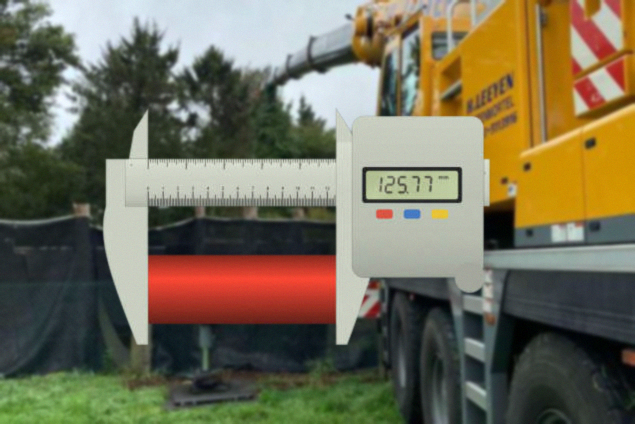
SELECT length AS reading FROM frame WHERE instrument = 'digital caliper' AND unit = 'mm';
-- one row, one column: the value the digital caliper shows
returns 125.77 mm
